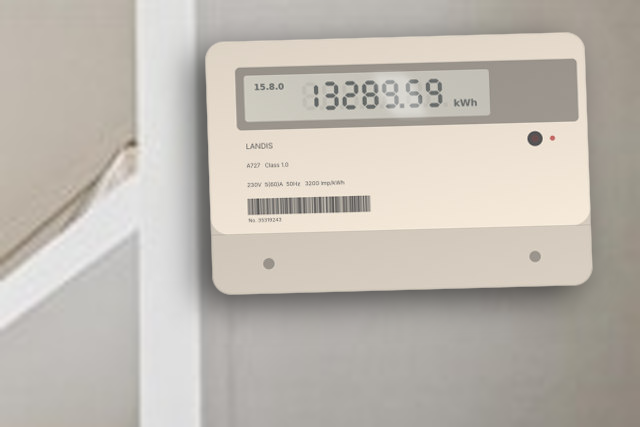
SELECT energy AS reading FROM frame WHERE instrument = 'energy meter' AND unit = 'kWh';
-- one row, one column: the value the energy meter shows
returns 13289.59 kWh
